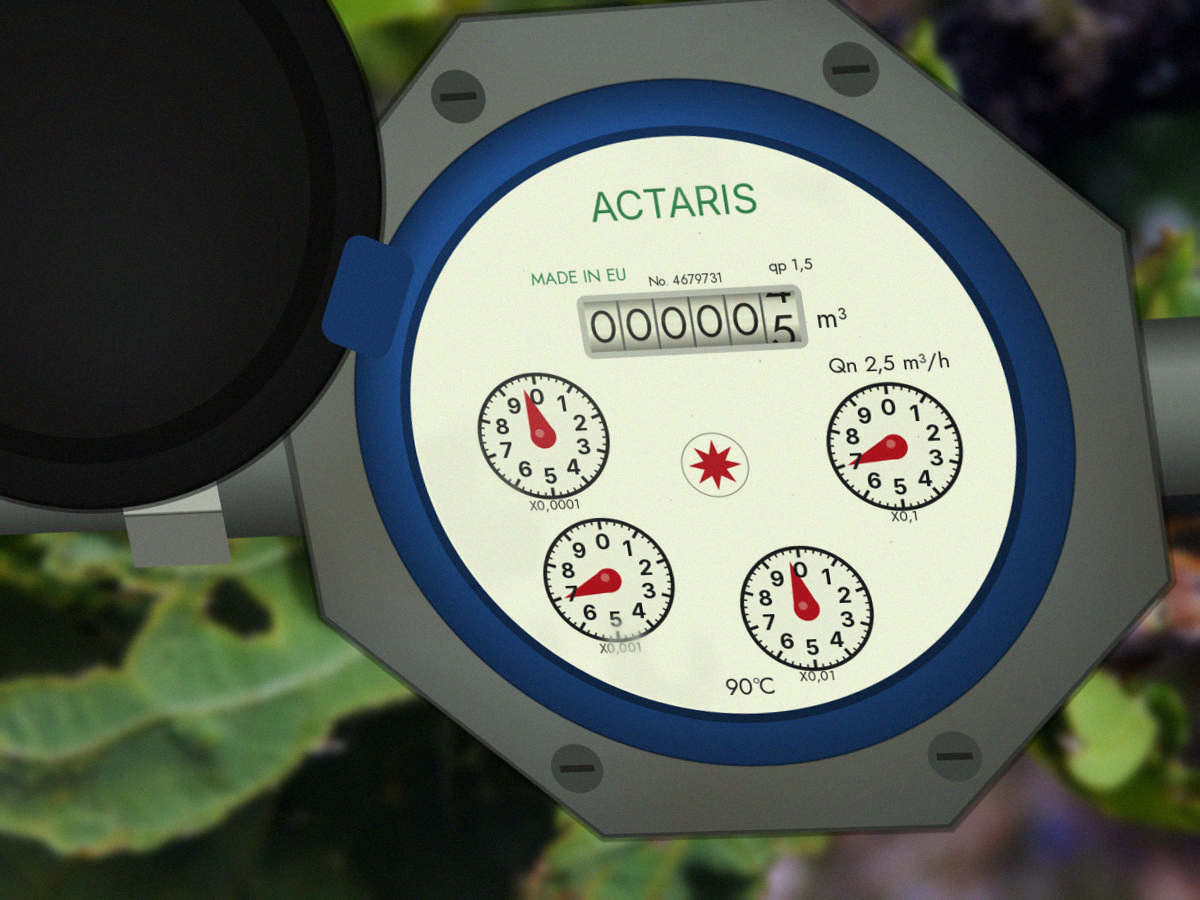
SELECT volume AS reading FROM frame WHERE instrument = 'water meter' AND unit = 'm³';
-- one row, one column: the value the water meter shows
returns 4.6969 m³
